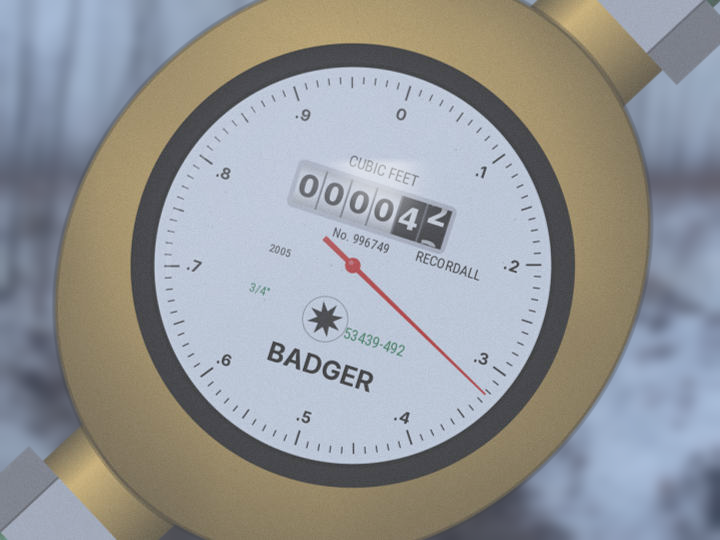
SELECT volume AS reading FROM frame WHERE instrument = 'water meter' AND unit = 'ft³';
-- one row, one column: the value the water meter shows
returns 42.32 ft³
